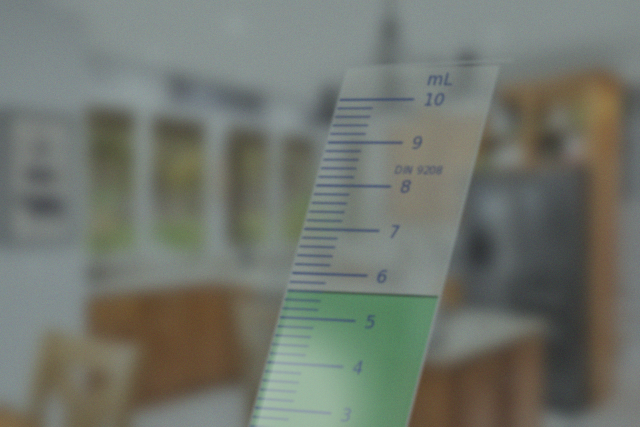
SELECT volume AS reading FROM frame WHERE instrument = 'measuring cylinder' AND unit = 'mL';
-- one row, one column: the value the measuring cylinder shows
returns 5.6 mL
